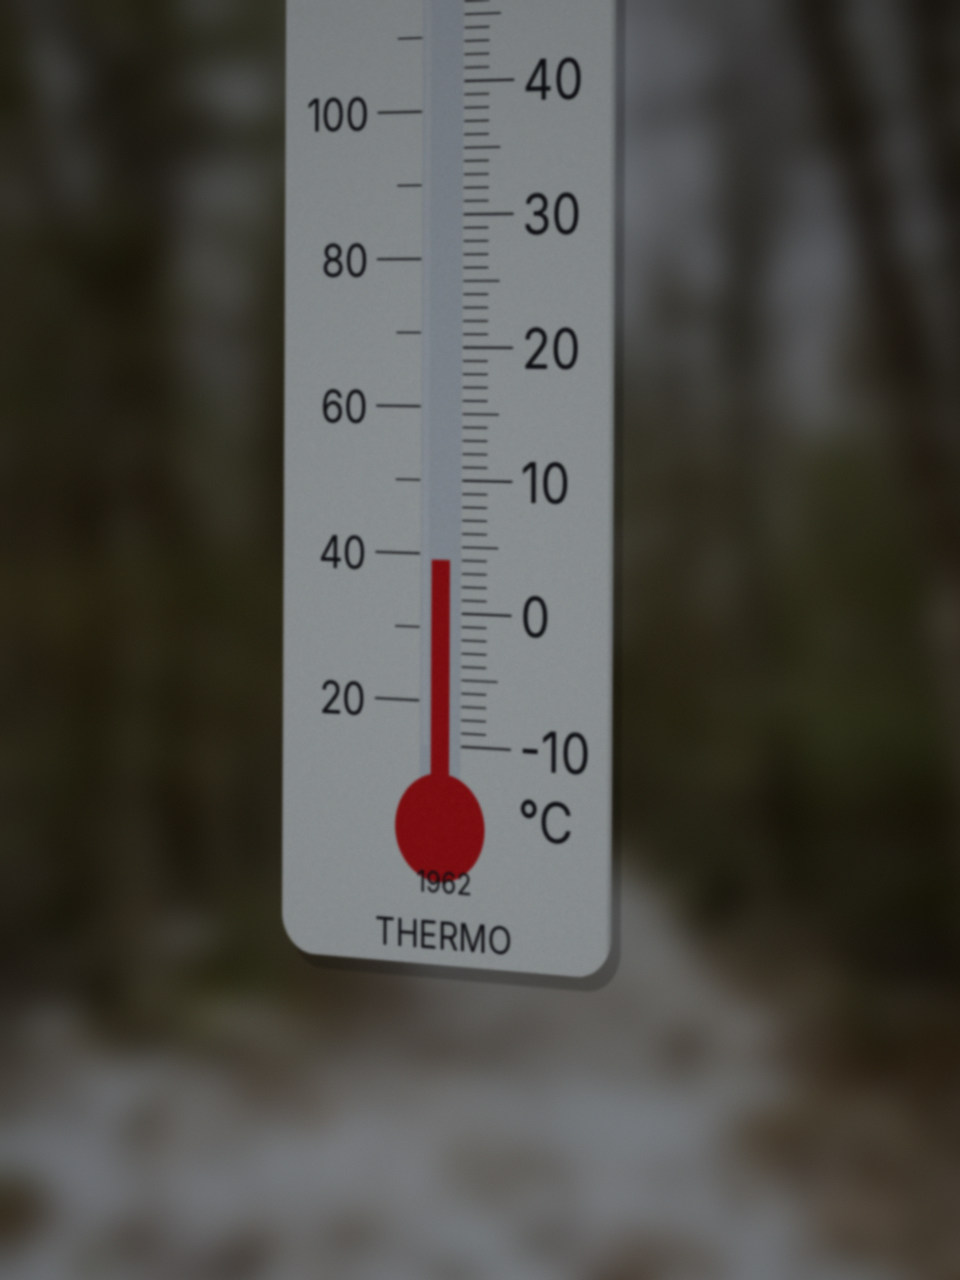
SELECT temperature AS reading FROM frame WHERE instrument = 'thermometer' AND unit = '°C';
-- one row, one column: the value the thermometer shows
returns 4 °C
